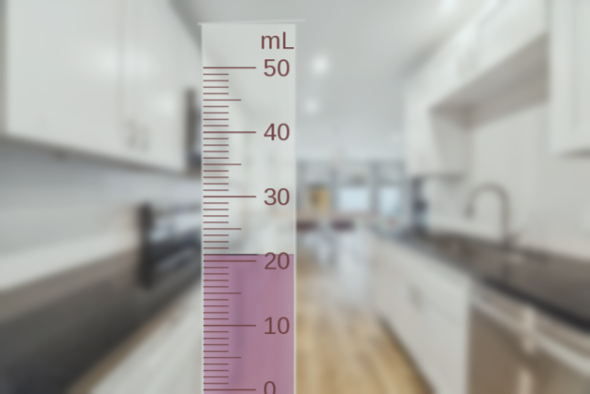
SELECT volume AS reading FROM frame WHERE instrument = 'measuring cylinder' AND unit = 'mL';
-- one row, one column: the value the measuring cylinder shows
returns 21 mL
